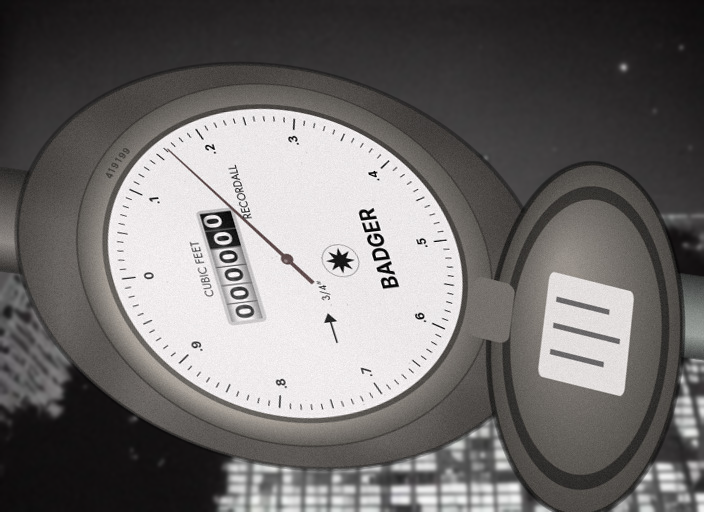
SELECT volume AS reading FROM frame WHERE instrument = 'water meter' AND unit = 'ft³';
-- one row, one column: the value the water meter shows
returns 0.16 ft³
